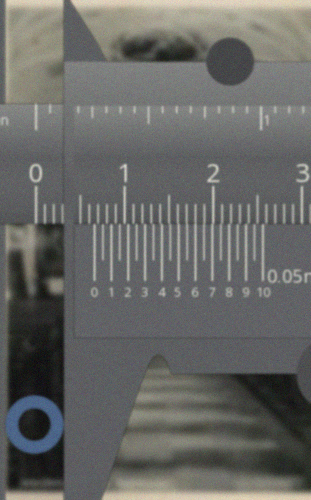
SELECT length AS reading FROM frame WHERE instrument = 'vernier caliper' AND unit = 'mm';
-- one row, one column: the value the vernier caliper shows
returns 6.6 mm
